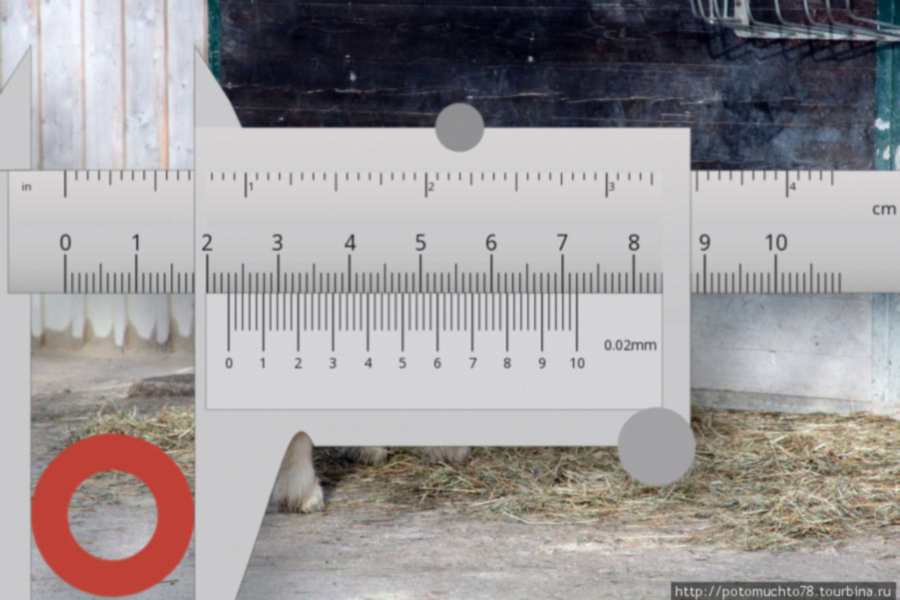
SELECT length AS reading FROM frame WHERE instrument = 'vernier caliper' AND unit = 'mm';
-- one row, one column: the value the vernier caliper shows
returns 23.0 mm
